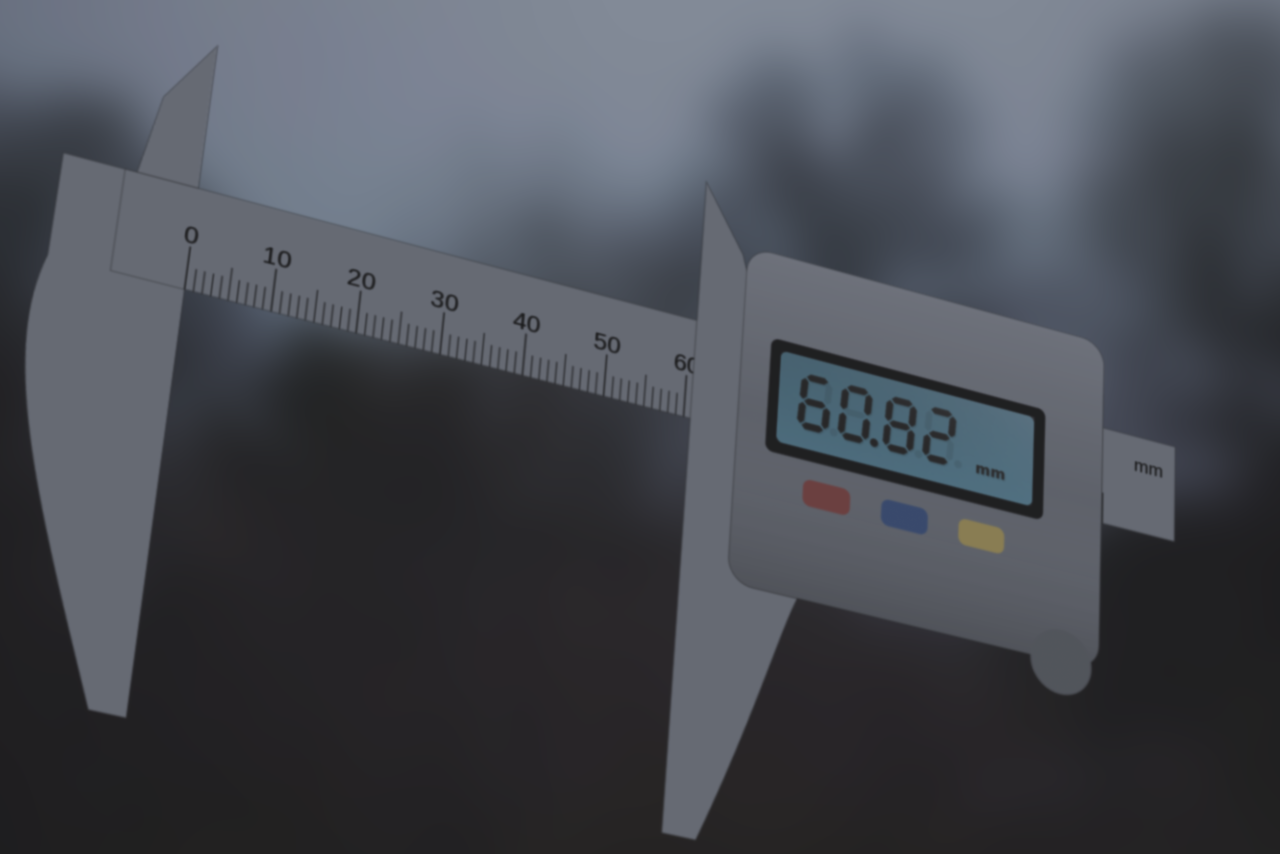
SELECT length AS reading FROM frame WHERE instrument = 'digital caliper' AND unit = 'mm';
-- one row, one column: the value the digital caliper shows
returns 60.82 mm
